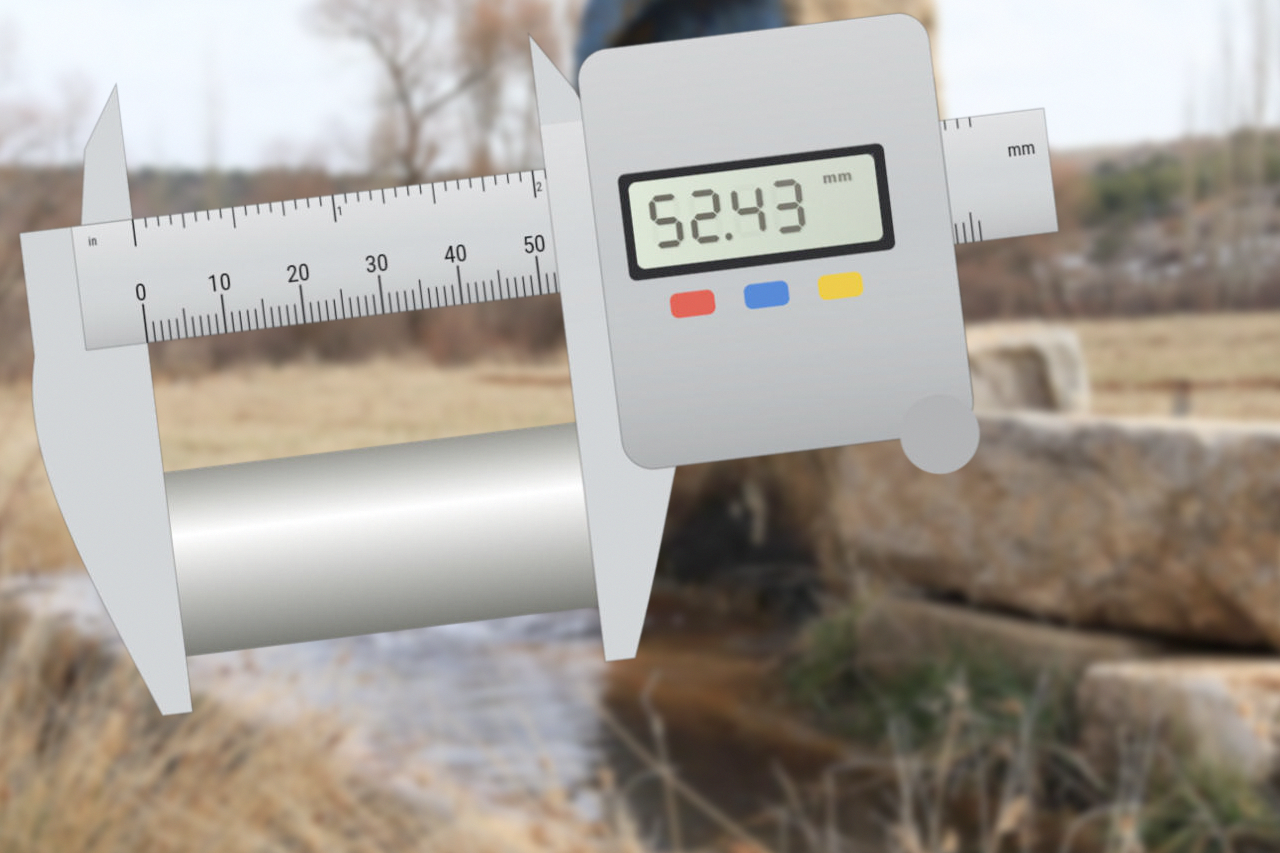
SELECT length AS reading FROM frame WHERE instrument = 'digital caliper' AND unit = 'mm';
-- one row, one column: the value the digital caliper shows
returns 52.43 mm
